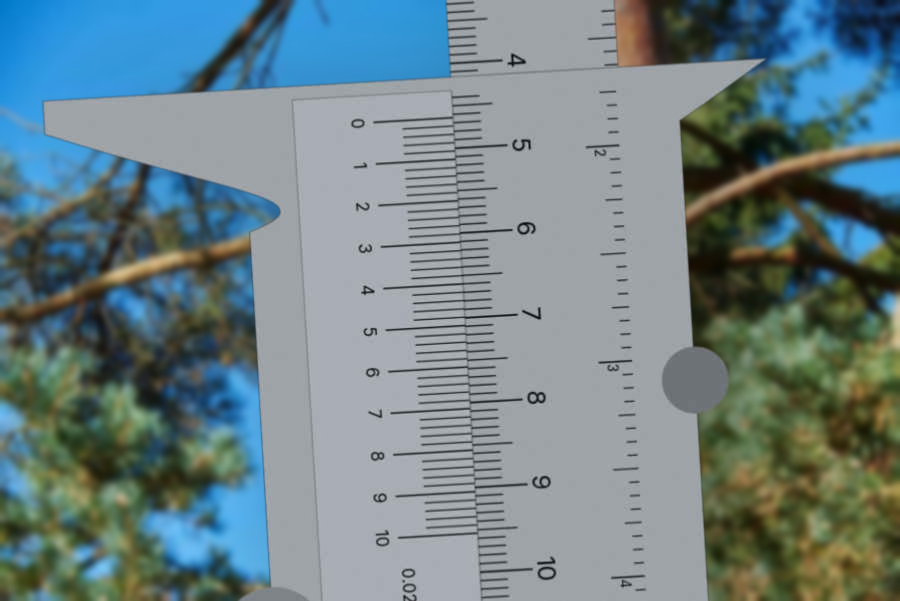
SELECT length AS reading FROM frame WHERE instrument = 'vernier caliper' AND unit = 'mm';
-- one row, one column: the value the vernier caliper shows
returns 46.4 mm
